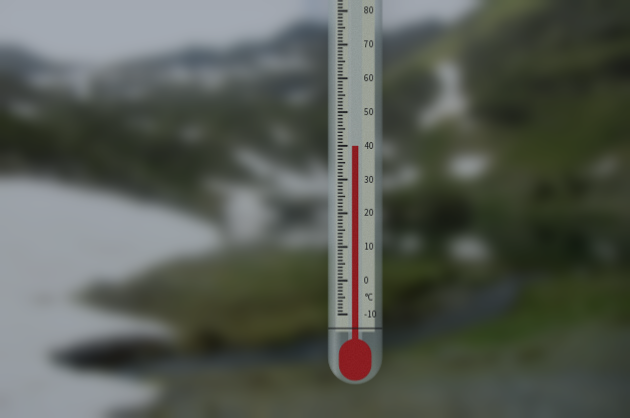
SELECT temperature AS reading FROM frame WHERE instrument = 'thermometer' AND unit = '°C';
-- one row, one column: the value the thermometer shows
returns 40 °C
